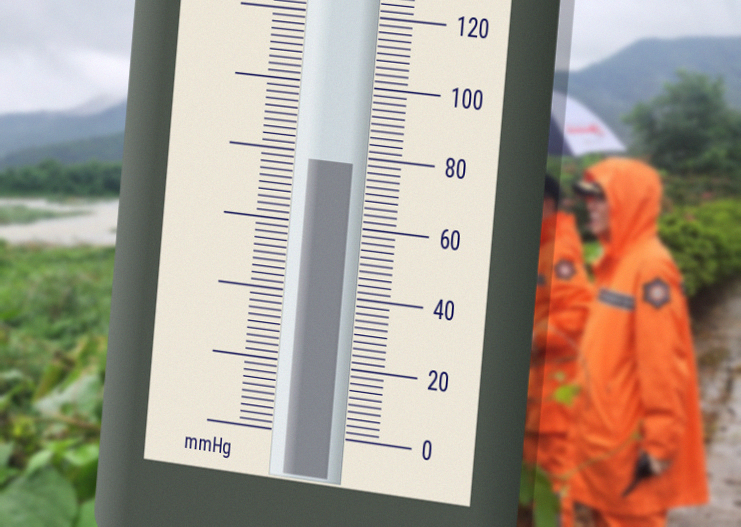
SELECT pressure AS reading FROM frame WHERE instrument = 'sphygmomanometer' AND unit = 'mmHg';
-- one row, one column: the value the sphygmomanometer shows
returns 78 mmHg
